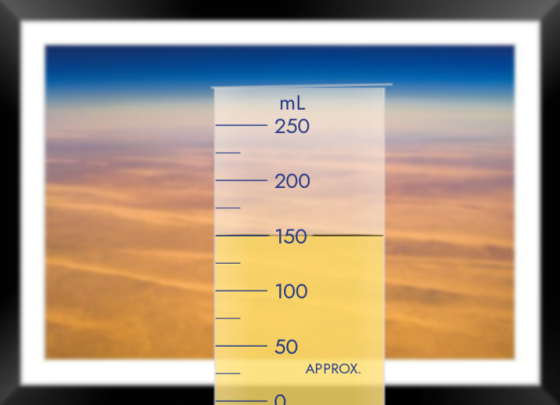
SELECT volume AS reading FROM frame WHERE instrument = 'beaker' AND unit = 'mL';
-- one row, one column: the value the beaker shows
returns 150 mL
